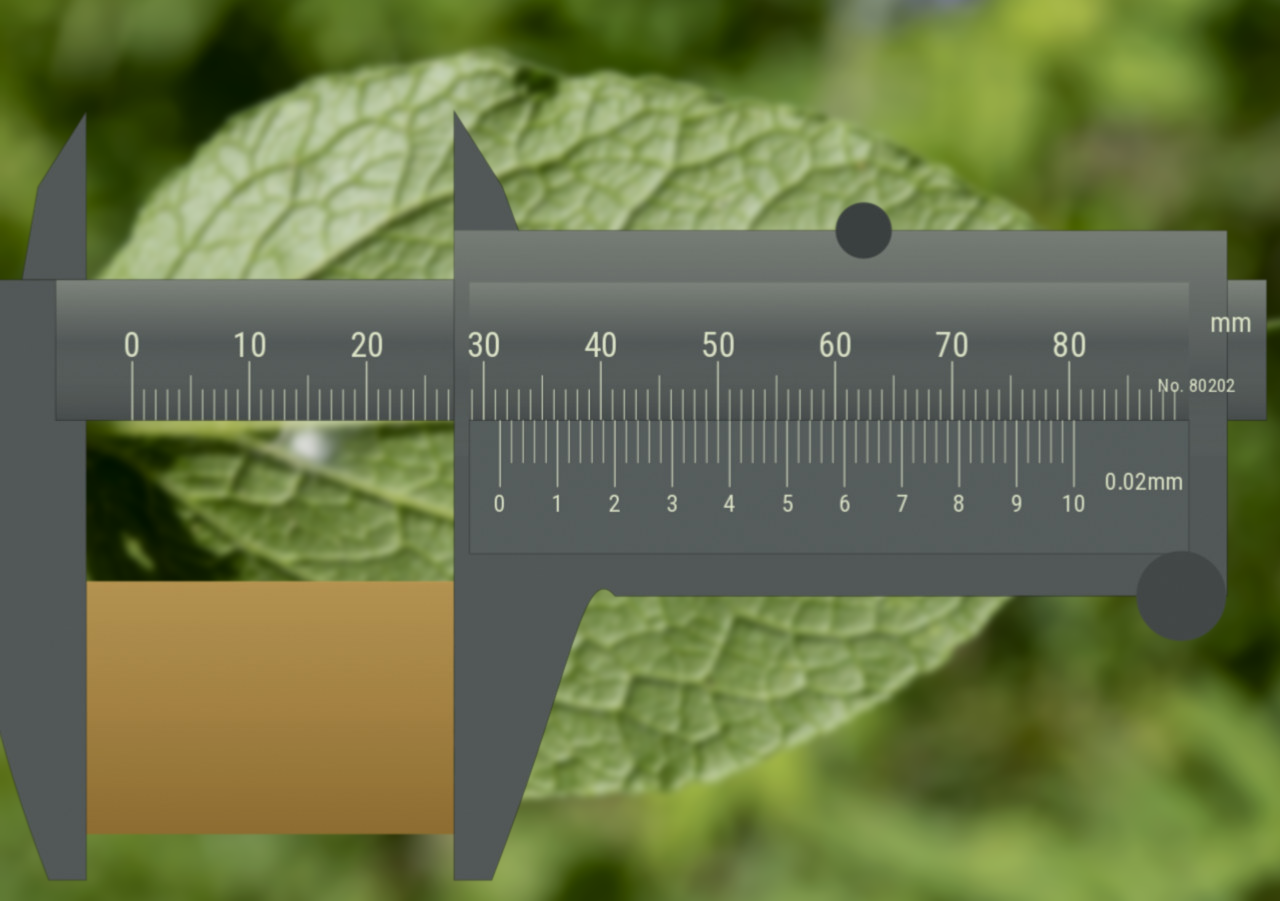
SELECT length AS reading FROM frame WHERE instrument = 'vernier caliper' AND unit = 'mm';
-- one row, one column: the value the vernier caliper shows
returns 31.4 mm
